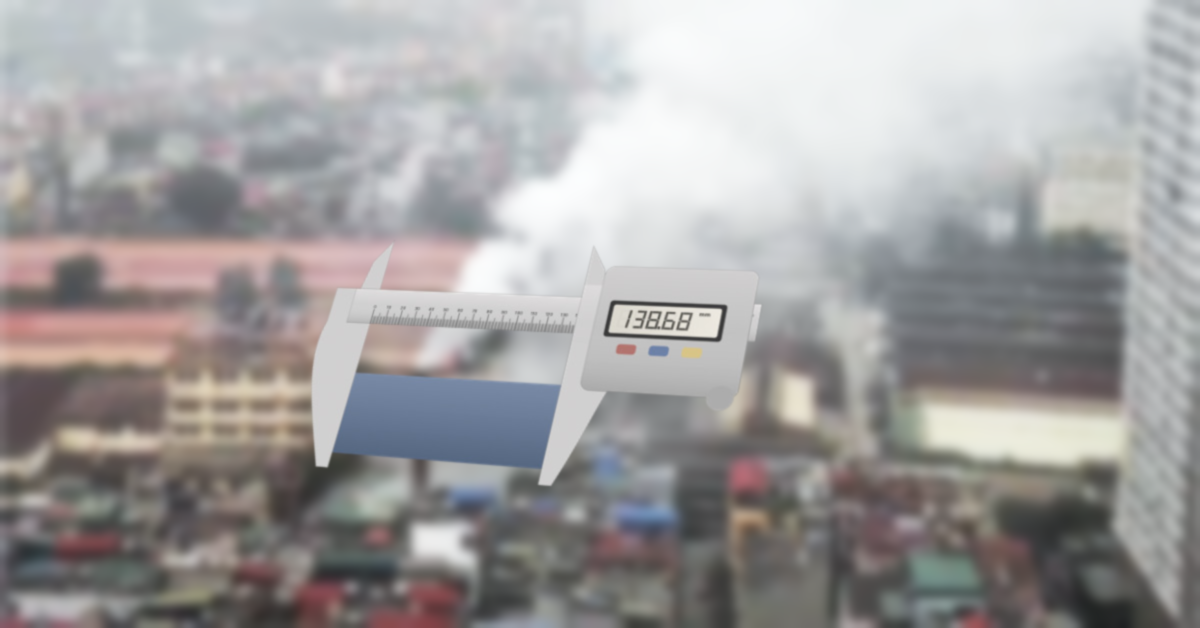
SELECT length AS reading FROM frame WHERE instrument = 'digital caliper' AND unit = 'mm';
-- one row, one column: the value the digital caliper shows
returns 138.68 mm
